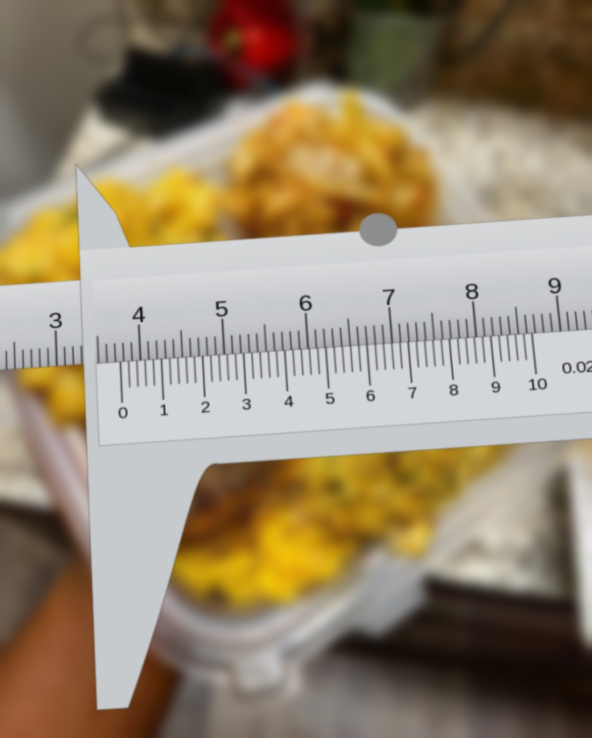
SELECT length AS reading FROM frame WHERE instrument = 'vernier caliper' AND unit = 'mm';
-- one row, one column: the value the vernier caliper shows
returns 37.6 mm
